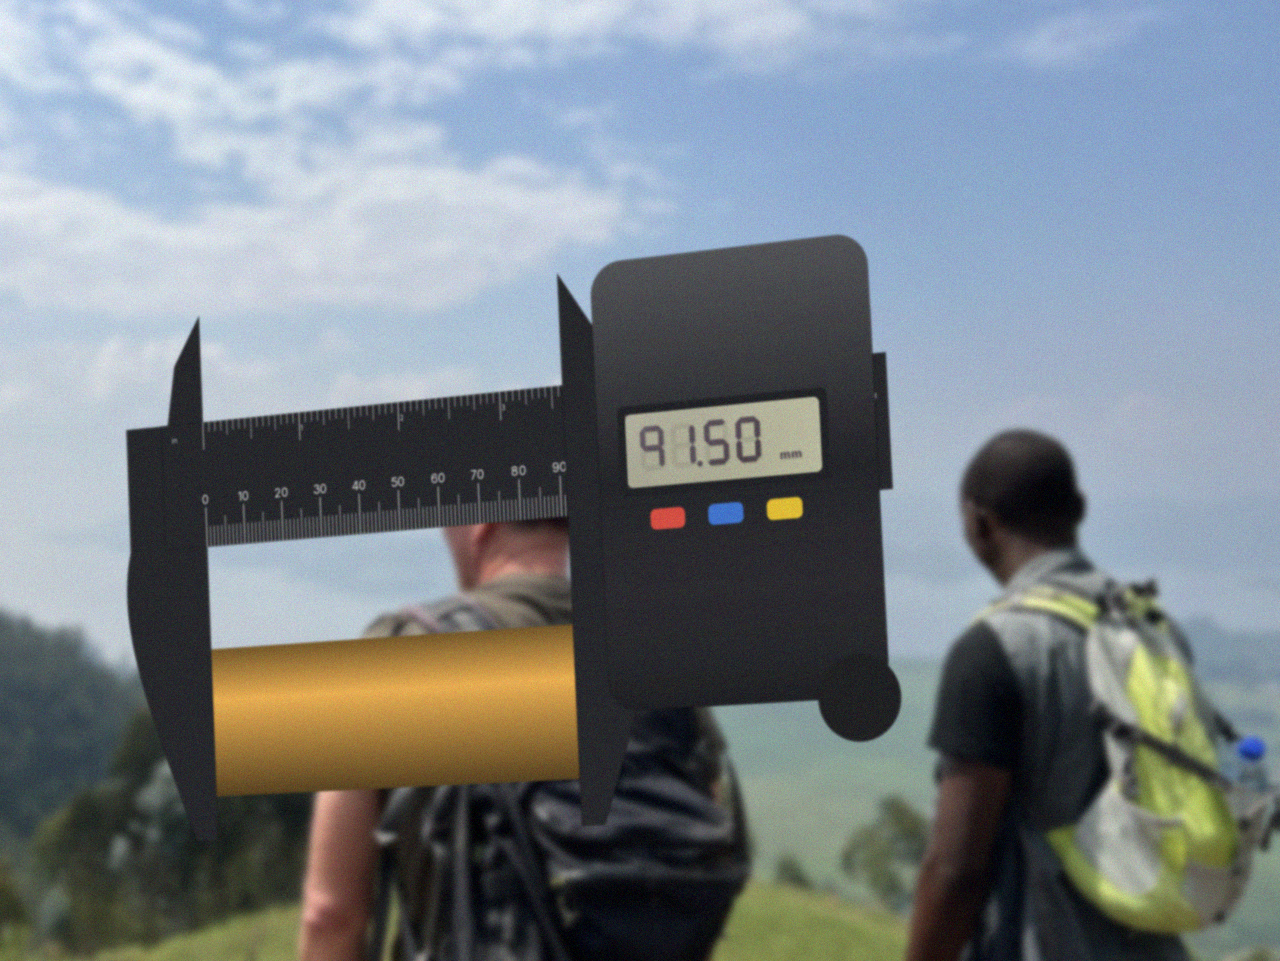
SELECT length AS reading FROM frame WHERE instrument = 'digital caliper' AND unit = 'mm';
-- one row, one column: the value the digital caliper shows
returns 91.50 mm
